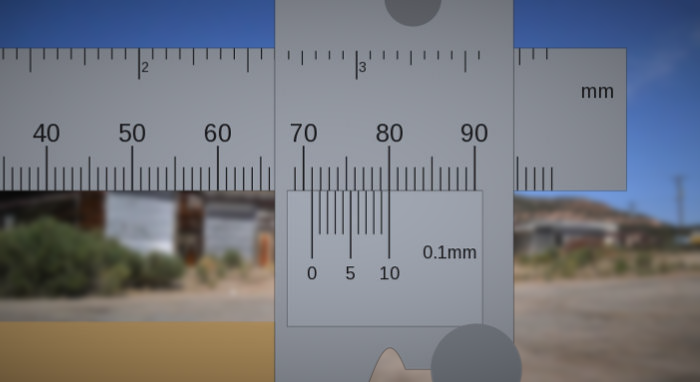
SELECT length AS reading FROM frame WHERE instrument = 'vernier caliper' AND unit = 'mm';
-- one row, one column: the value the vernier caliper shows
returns 71.0 mm
